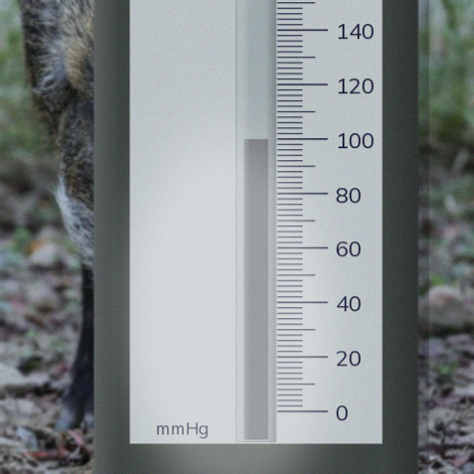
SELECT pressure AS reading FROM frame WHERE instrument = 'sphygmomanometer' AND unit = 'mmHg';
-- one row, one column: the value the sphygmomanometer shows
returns 100 mmHg
